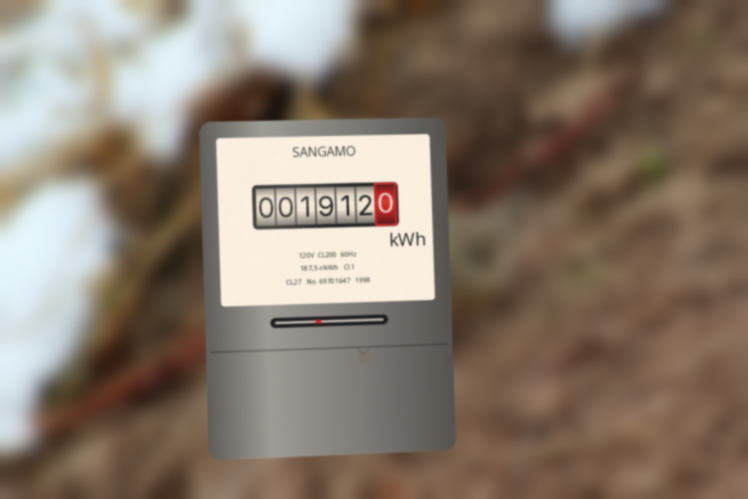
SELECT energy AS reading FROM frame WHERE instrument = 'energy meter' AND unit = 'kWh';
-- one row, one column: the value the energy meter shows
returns 1912.0 kWh
